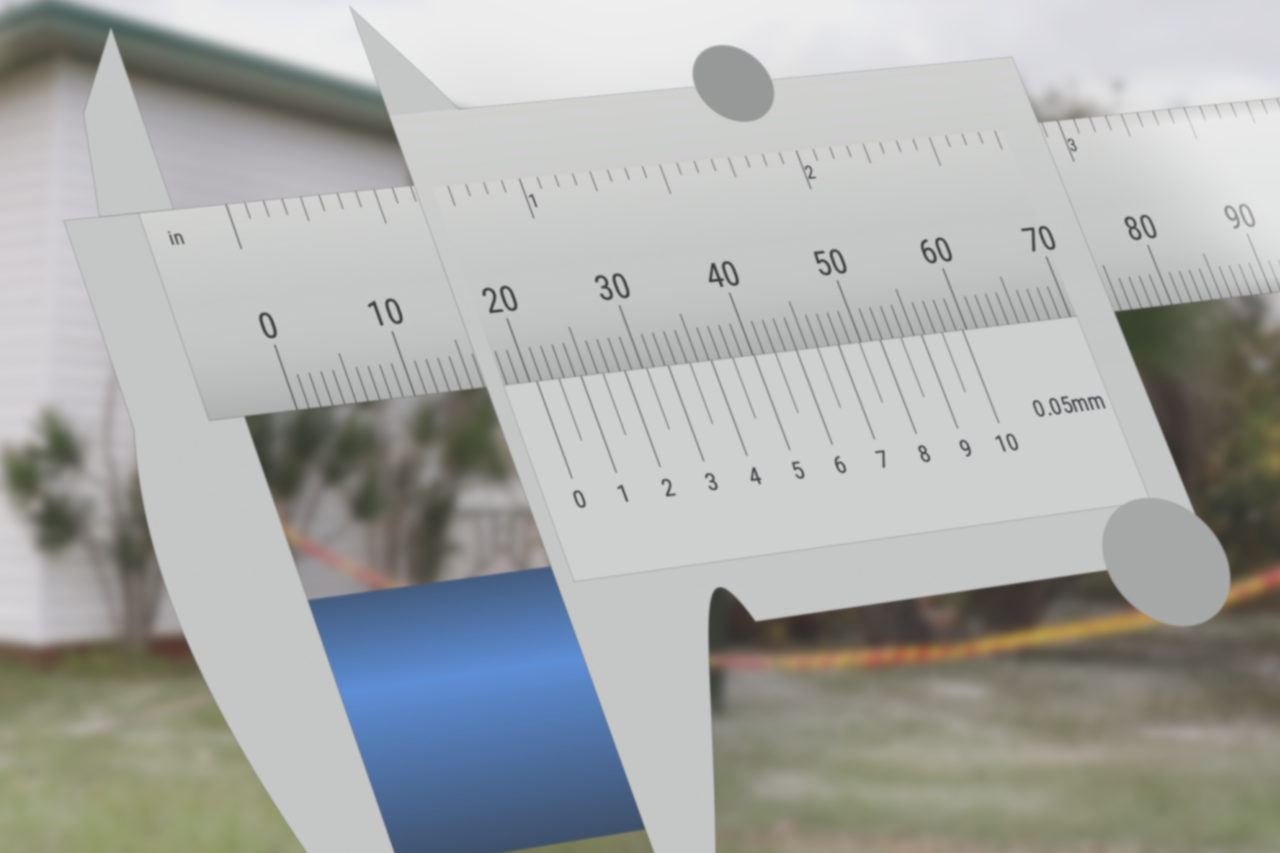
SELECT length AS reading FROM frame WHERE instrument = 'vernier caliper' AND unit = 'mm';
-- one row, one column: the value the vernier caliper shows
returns 20.6 mm
